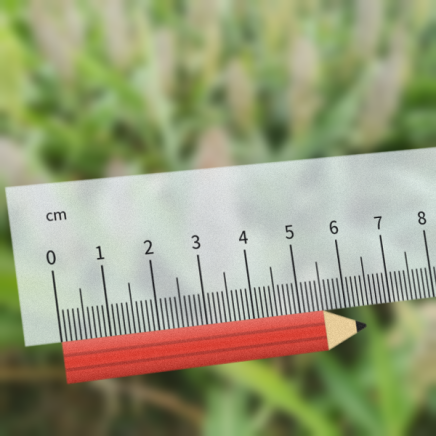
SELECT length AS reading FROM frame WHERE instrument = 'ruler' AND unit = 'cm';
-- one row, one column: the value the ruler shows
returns 6.4 cm
